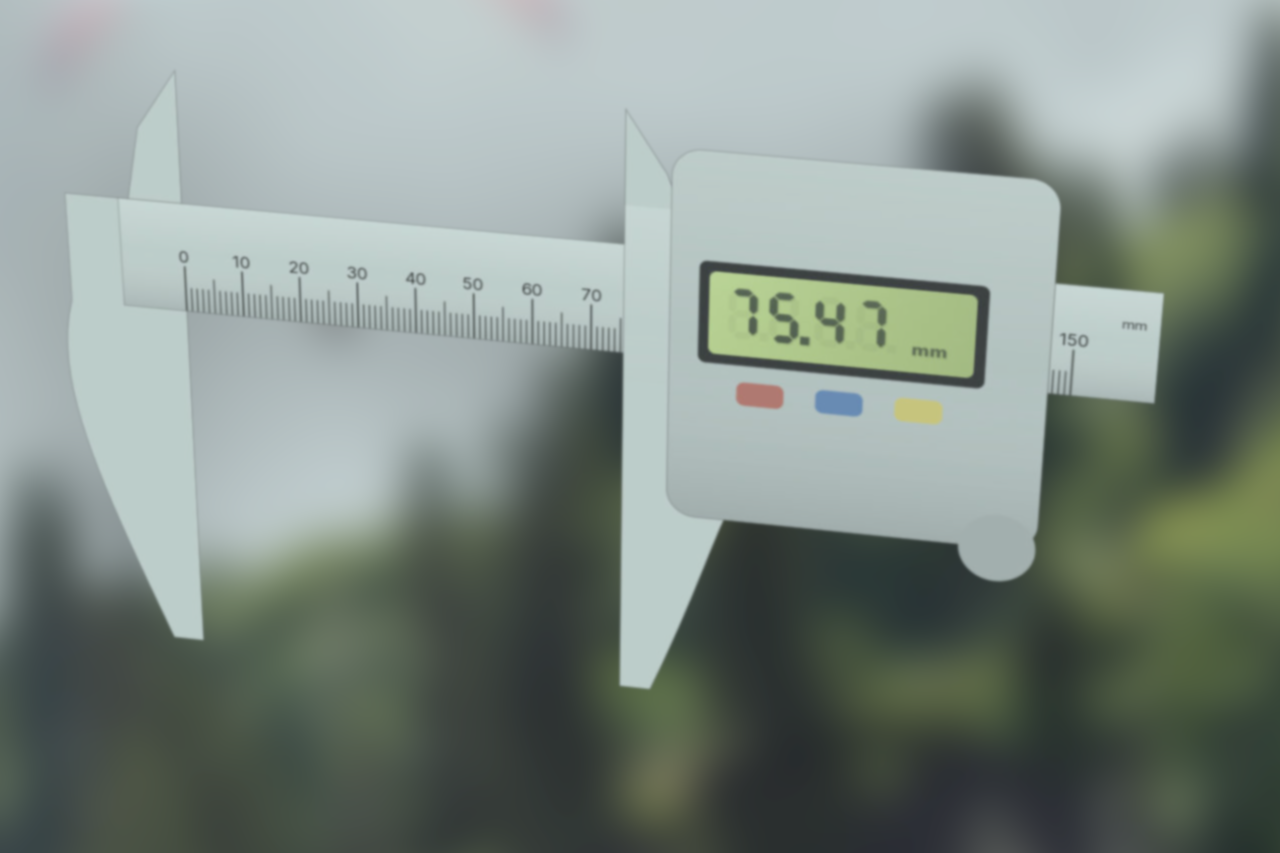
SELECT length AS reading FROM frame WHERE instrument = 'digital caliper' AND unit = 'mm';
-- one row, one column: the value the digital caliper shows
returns 75.47 mm
